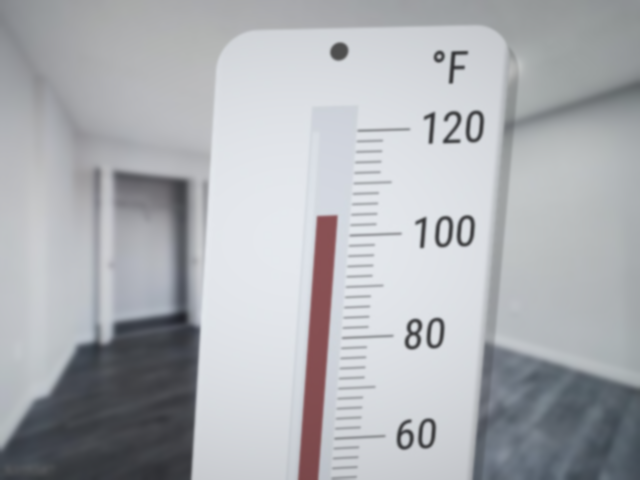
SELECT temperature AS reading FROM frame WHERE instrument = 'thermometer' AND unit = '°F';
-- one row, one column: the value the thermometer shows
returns 104 °F
